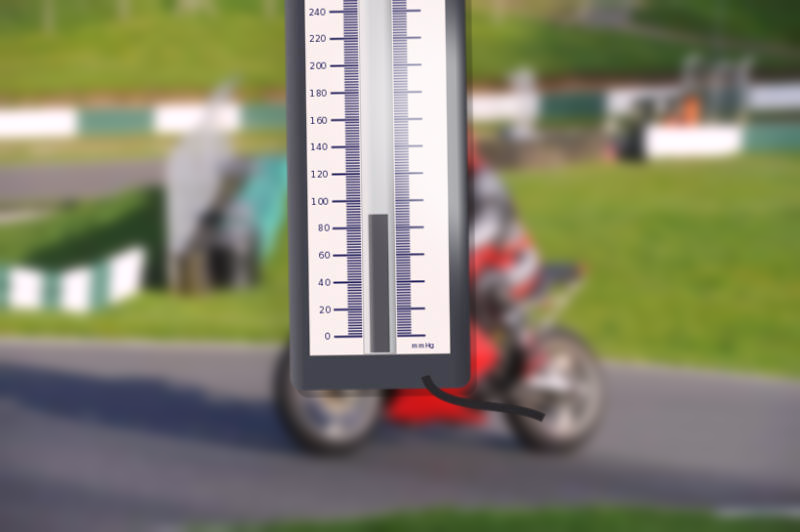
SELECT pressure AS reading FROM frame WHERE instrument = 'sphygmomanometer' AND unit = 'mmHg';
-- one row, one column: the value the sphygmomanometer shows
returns 90 mmHg
